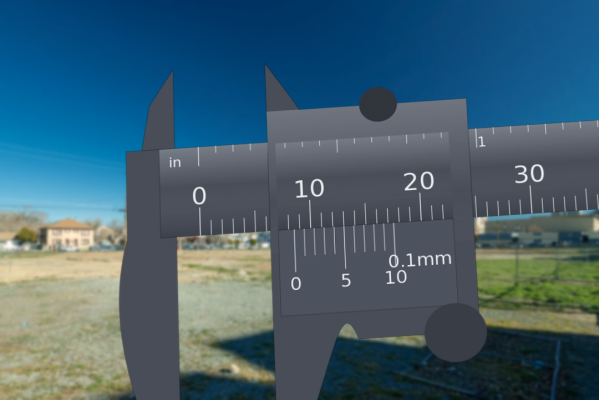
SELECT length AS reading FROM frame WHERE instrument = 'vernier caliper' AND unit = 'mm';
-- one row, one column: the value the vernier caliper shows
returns 8.5 mm
